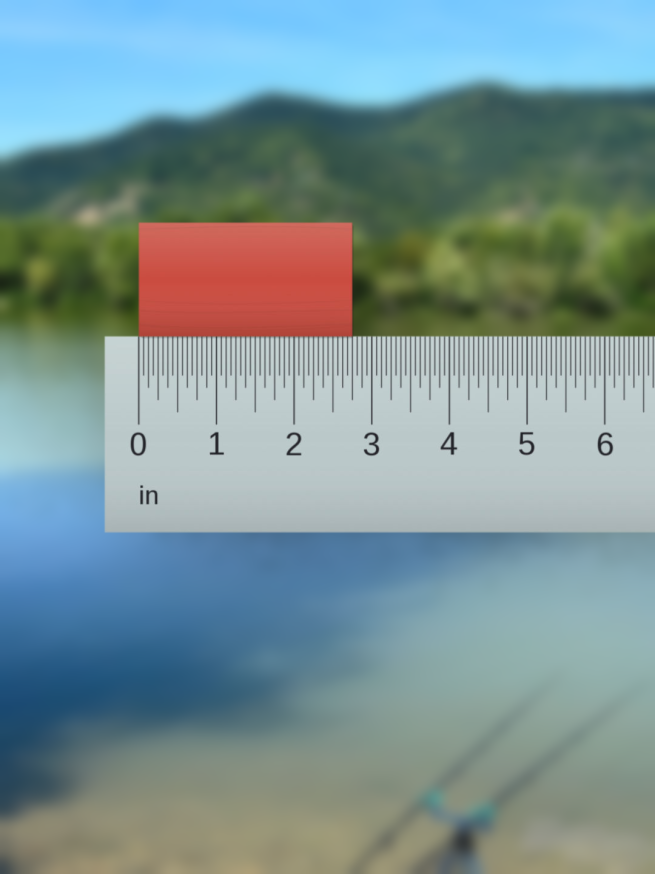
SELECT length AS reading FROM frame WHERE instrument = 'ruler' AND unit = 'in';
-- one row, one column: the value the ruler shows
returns 2.75 in
